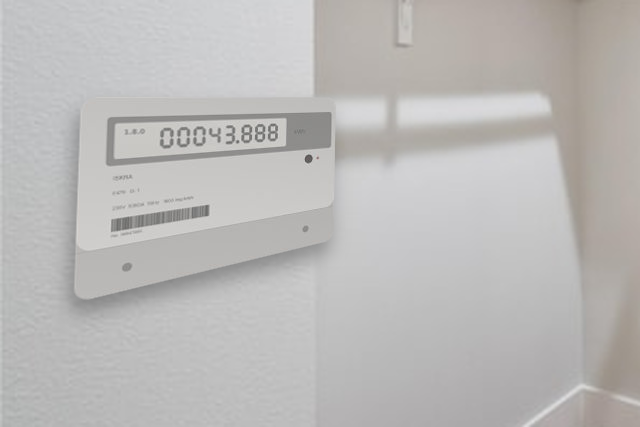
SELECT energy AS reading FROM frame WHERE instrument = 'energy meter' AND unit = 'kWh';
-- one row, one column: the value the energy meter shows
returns 43.888 kWh
